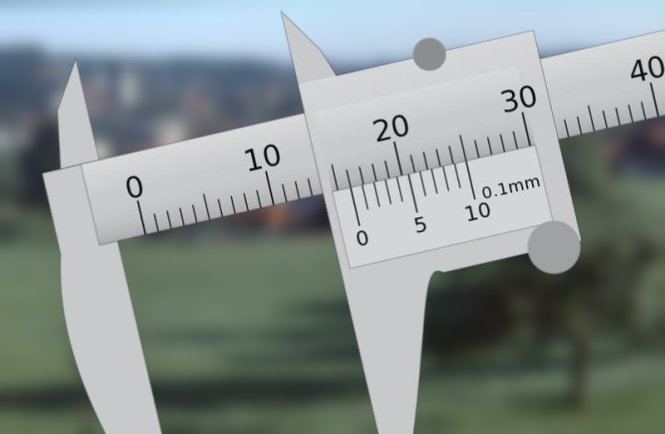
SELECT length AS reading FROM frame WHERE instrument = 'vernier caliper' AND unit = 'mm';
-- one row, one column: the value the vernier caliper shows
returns 16.0 mm
